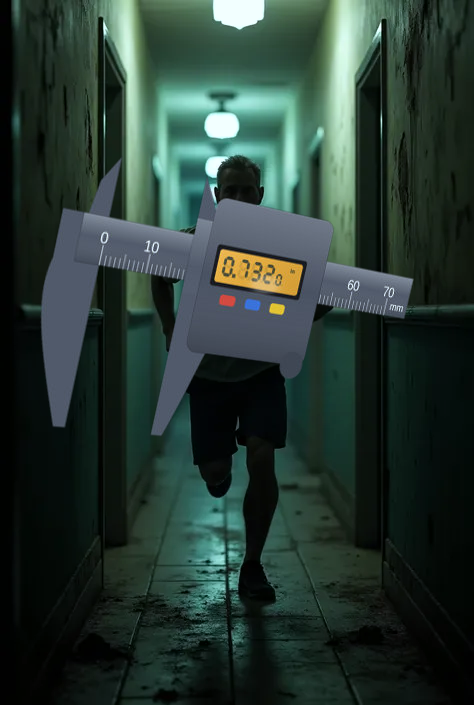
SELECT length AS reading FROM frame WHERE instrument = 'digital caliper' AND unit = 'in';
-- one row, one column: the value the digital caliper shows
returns 0.7320 in
